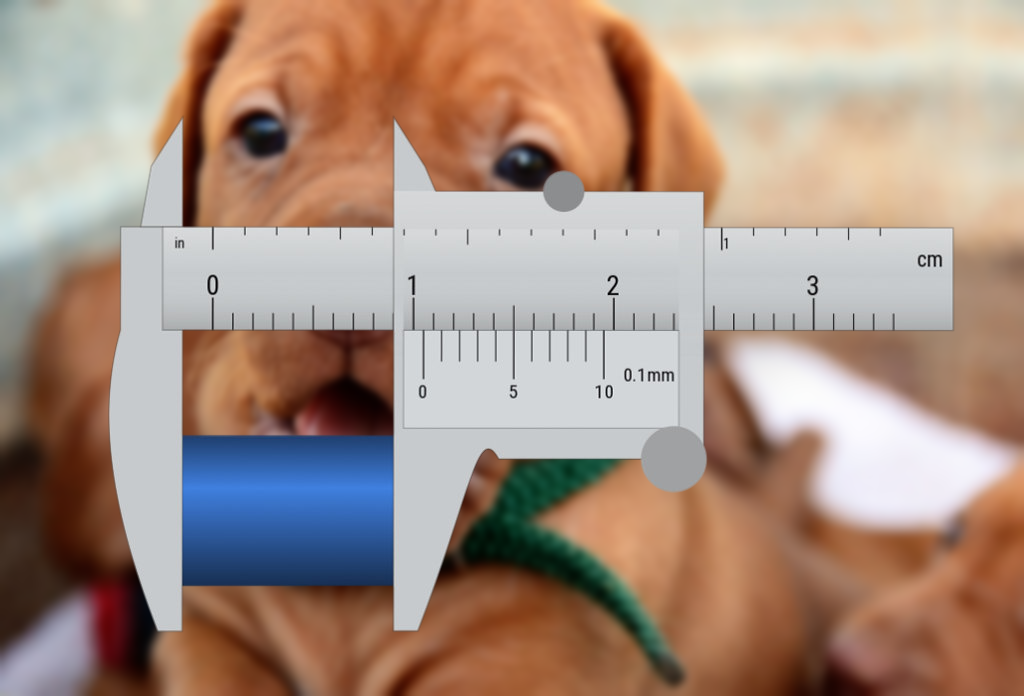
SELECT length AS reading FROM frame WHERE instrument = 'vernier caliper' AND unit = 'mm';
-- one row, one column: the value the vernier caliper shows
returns 10.5 mm
